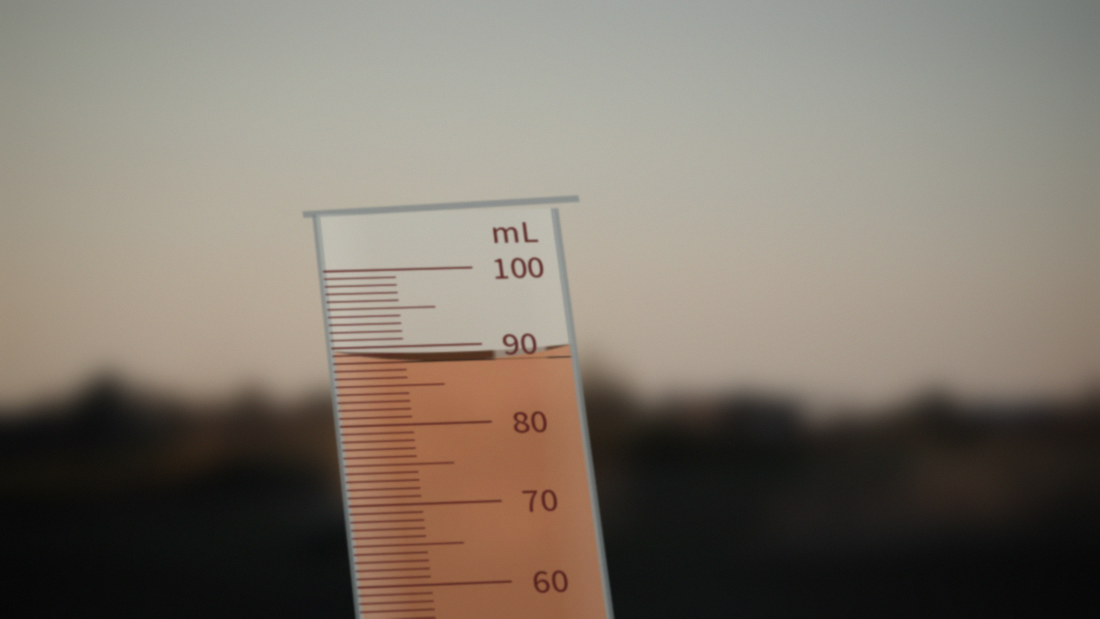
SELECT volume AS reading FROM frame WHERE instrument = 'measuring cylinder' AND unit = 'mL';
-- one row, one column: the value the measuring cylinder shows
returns 88 mL
